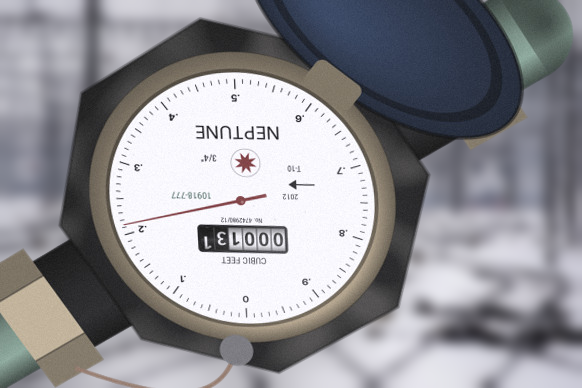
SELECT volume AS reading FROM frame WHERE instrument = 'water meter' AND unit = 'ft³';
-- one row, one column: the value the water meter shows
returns 131.21 ft³
